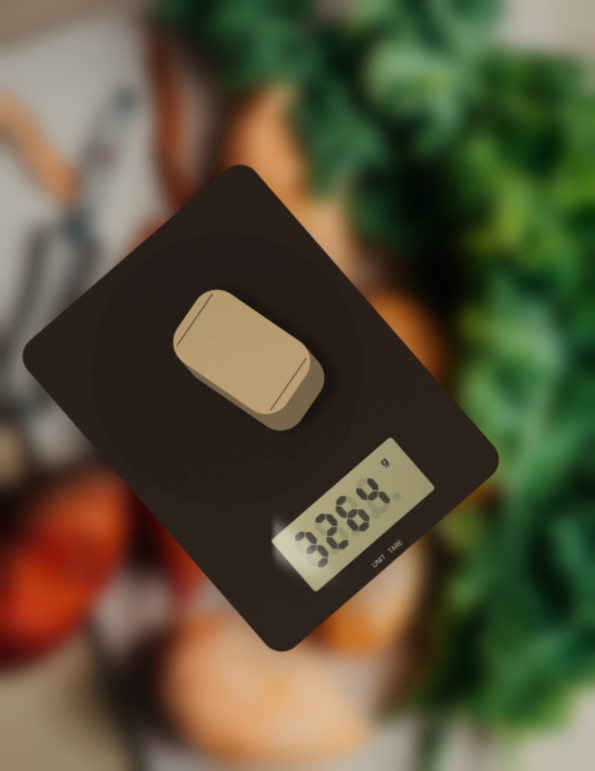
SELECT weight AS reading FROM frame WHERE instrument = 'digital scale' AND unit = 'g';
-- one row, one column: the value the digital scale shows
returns 3264 g
